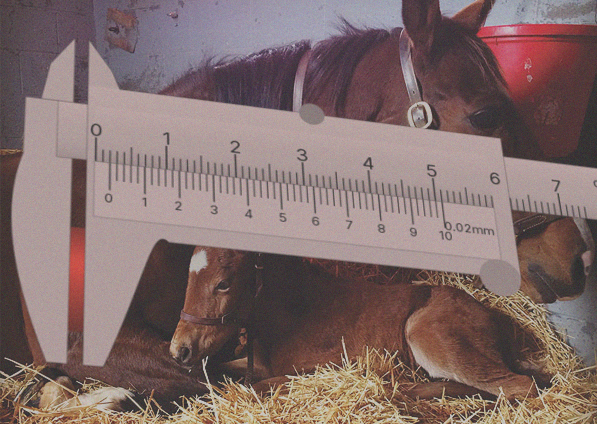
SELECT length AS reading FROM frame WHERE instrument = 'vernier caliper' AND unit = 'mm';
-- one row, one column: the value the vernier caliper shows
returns 2.0 mm
